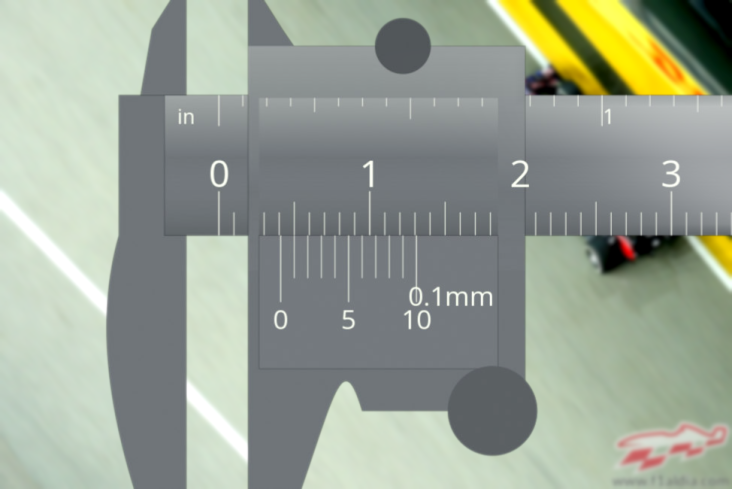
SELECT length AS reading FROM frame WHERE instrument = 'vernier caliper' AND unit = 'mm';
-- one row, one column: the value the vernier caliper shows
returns 4.1 mm
